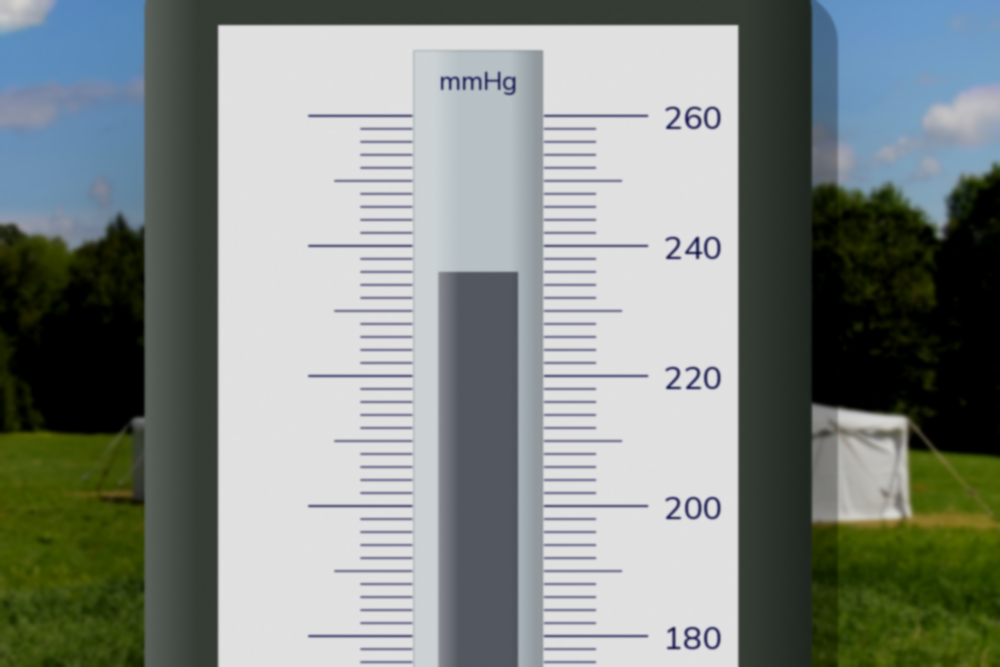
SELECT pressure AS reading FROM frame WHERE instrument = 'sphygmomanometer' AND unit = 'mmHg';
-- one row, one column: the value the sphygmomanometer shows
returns 236 mmHg
